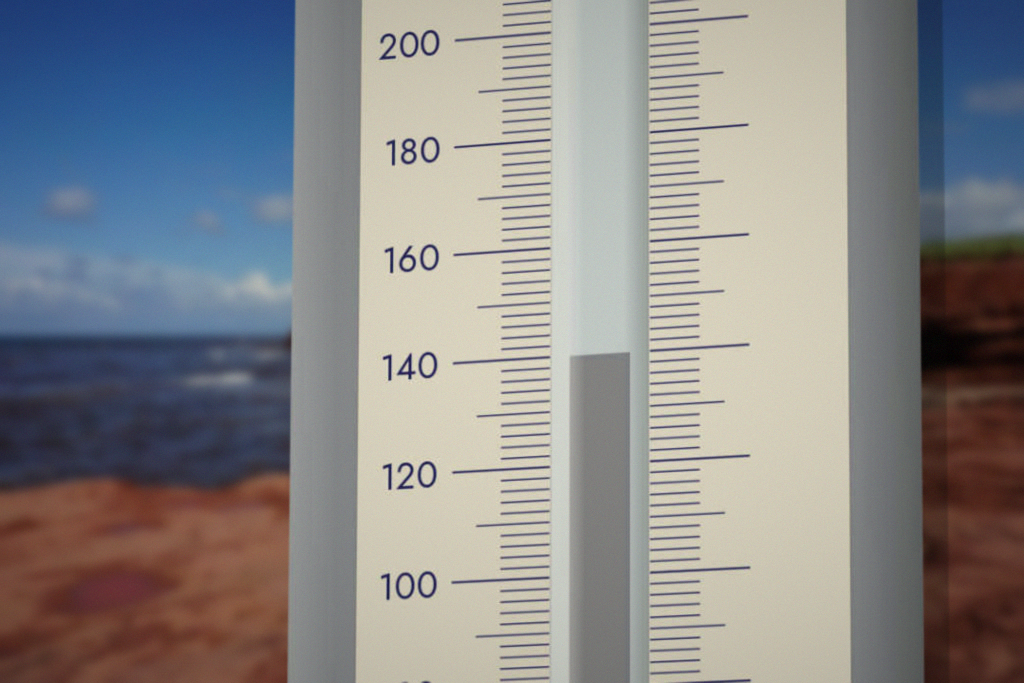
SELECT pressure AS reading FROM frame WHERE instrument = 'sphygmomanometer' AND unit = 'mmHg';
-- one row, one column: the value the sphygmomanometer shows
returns 140 mmHg
